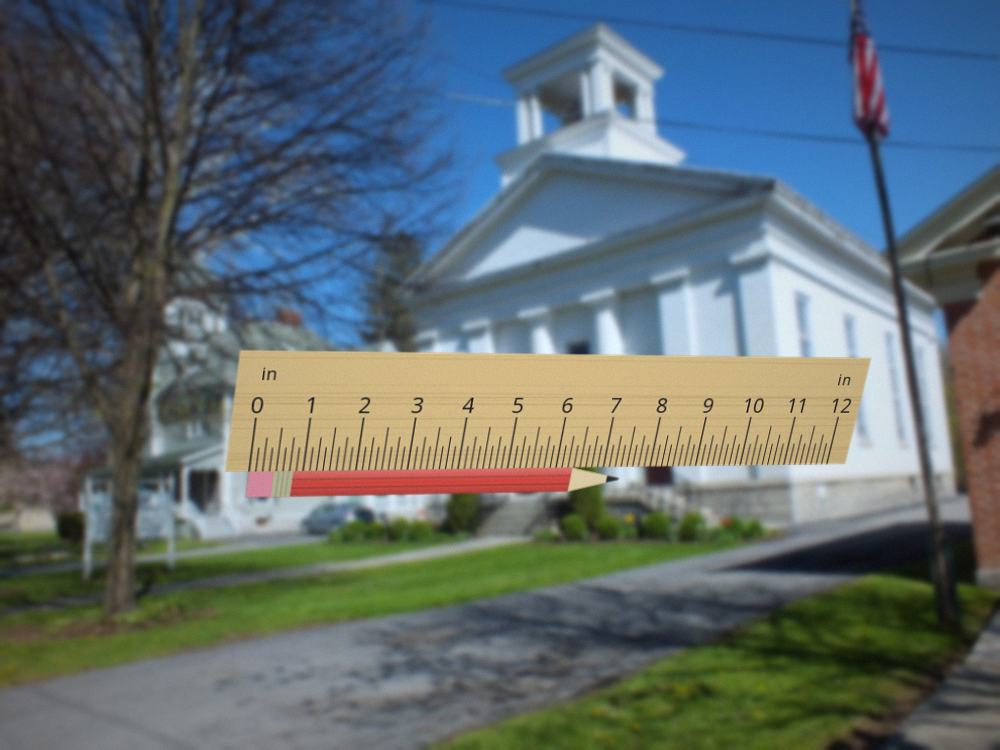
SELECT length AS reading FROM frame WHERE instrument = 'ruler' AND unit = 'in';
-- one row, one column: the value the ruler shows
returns 7.375 in
